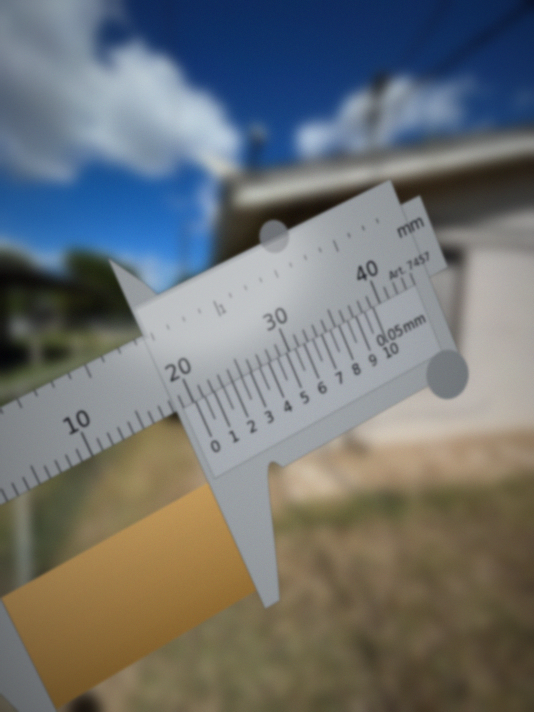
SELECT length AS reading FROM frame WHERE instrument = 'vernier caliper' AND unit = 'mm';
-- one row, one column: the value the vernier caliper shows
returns 20.2 mm
